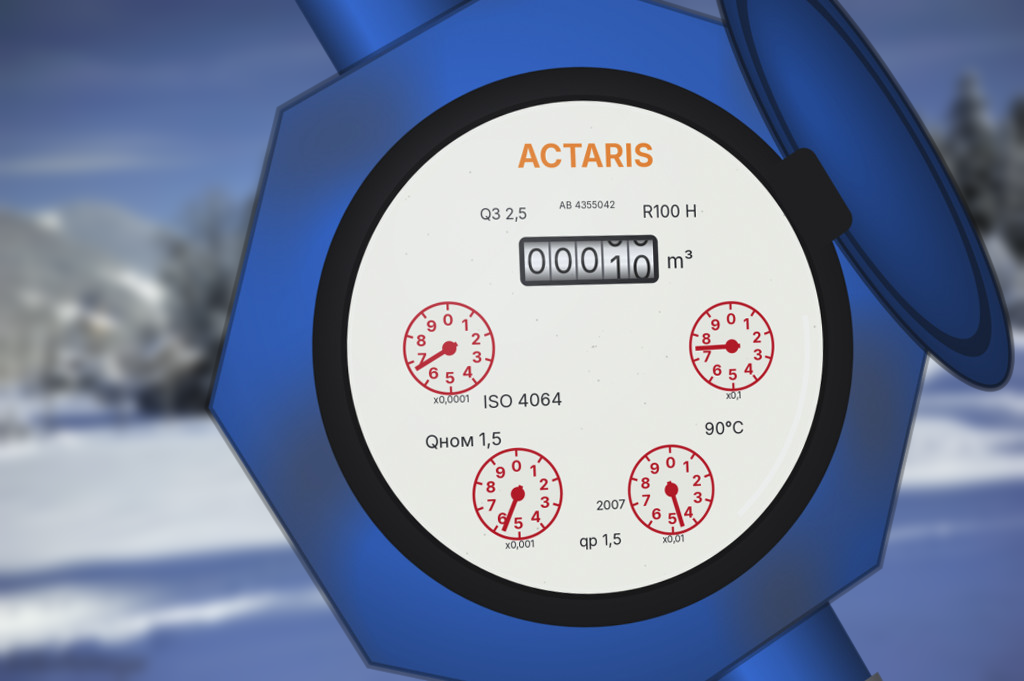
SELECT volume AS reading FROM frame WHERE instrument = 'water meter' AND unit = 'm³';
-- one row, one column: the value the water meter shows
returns 9.7456 m³
